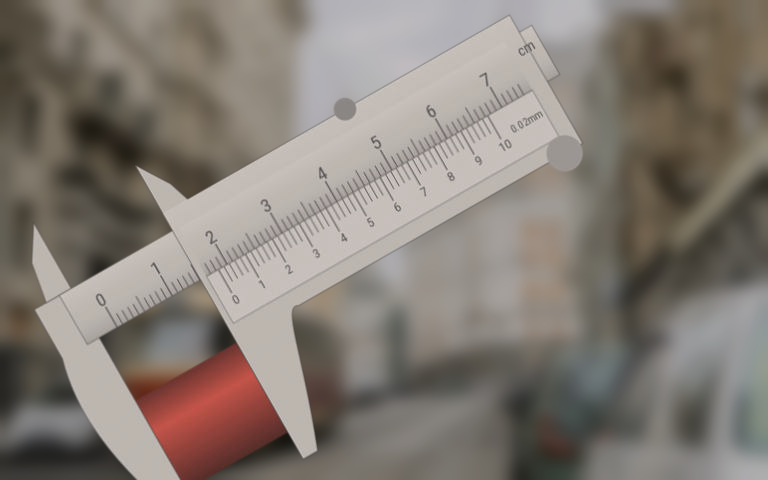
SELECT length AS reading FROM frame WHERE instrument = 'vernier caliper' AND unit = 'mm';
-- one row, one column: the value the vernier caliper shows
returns 18.4 mm
